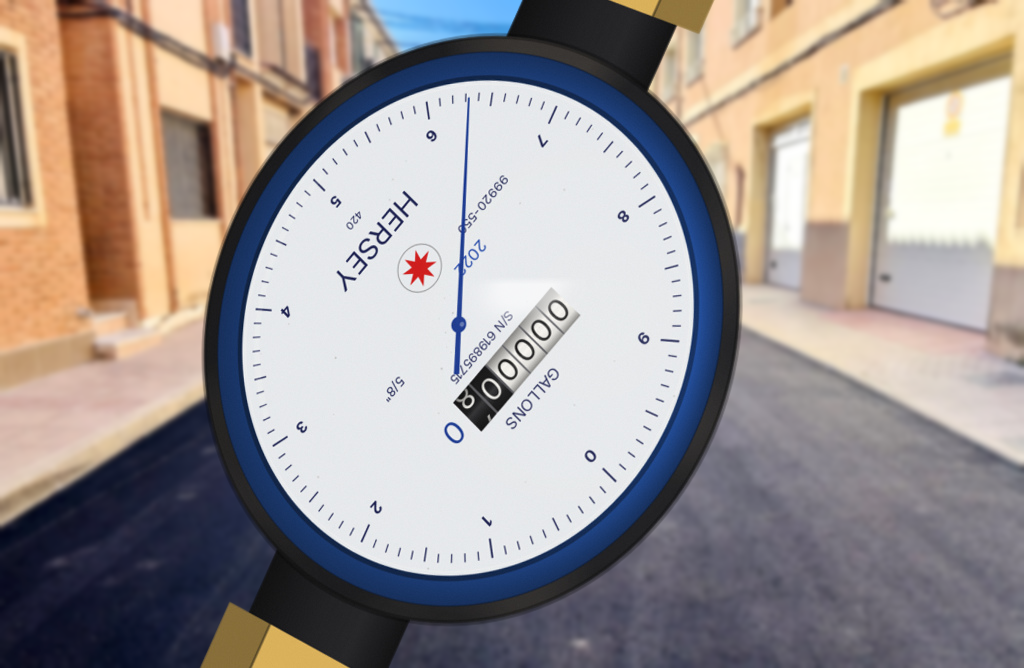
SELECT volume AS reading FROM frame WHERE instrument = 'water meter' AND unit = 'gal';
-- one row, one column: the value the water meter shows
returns 76.3 gal
